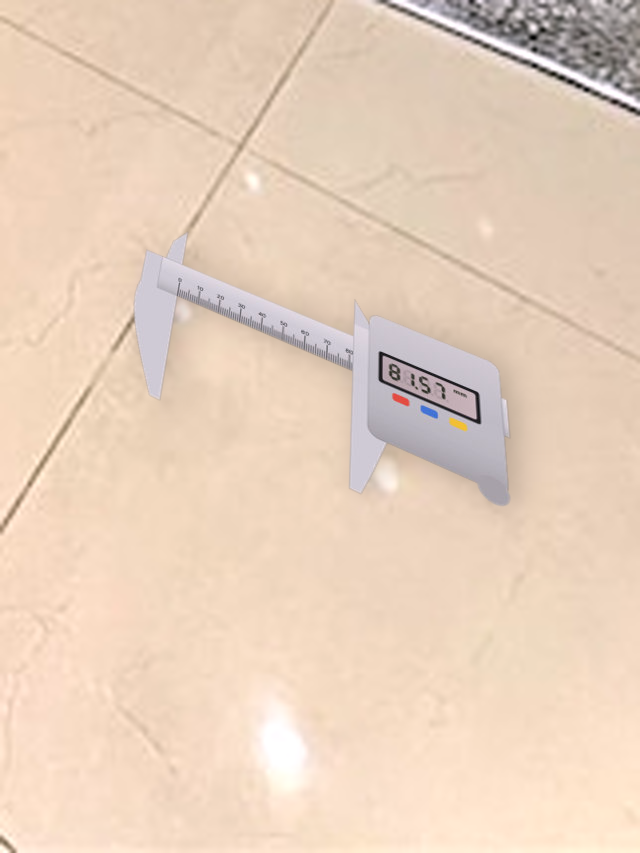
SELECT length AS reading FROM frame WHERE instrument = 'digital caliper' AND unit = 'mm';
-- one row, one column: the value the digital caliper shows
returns 81.57 mm
